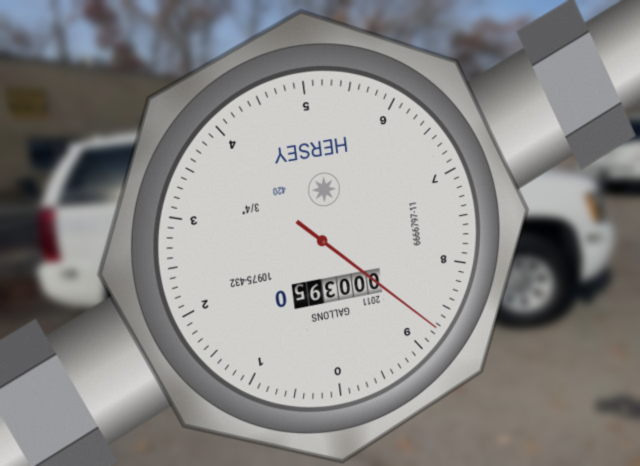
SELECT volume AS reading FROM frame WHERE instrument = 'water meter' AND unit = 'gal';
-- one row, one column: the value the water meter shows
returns 3948.7 gal
